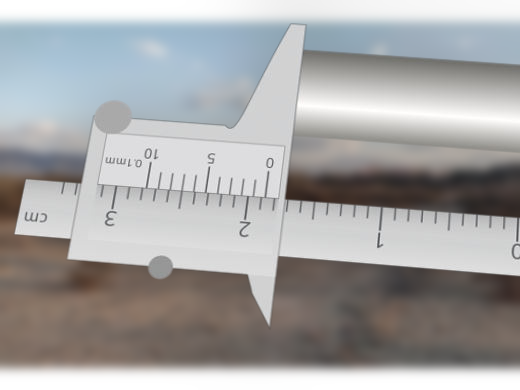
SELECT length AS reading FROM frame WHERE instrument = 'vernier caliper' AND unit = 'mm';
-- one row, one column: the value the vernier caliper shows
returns 18.7 mm
